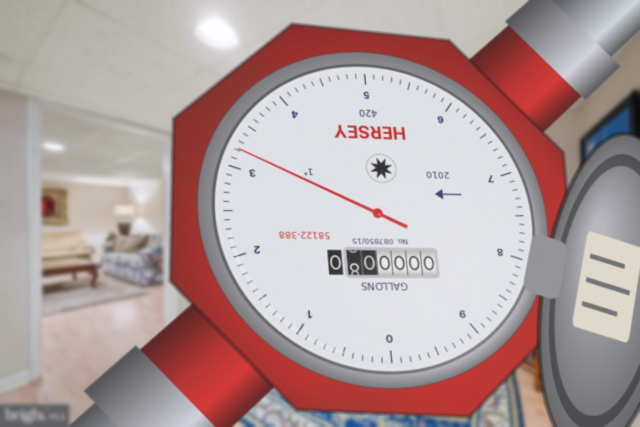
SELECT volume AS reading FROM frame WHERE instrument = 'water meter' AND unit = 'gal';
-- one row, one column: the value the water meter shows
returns 83.2 gal
